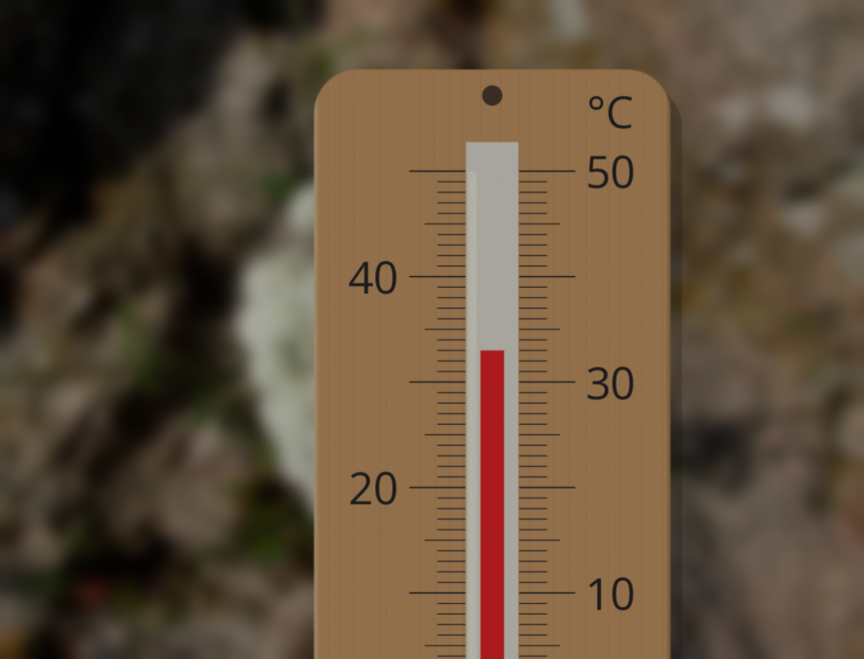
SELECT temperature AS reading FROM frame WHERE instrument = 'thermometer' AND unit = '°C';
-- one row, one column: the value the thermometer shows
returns 33 °C
